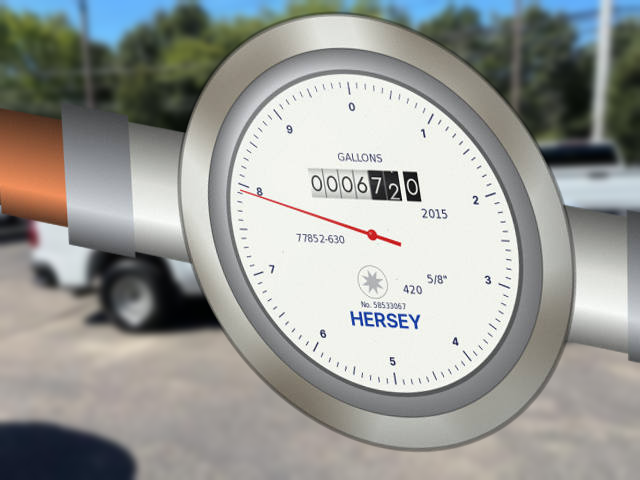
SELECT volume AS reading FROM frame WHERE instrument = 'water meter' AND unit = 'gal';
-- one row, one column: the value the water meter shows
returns 6717.9 gal
